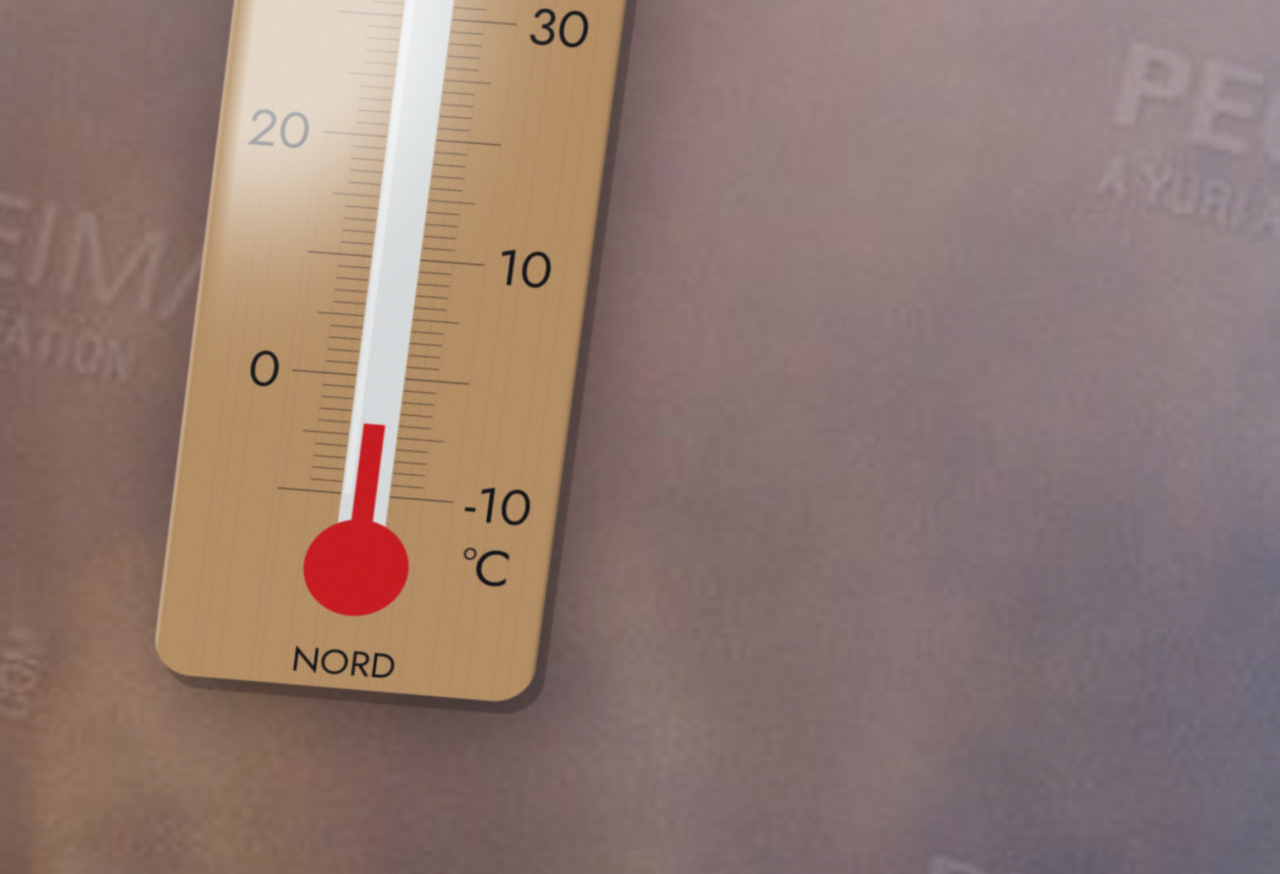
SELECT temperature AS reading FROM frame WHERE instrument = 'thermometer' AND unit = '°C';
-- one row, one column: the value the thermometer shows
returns -4 °C
